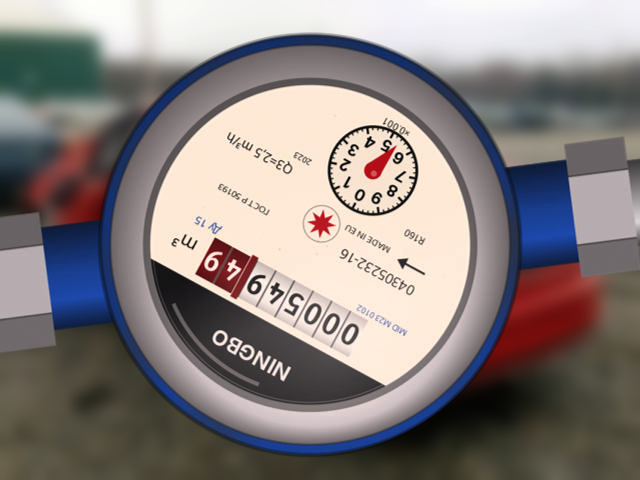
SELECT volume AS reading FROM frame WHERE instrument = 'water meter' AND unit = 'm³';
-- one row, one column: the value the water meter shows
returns 549.495 m³
